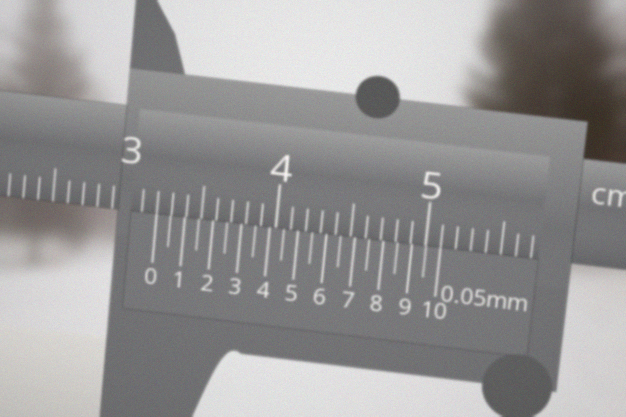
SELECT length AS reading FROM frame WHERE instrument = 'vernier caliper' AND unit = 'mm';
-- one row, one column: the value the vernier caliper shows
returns 32.0 mm
